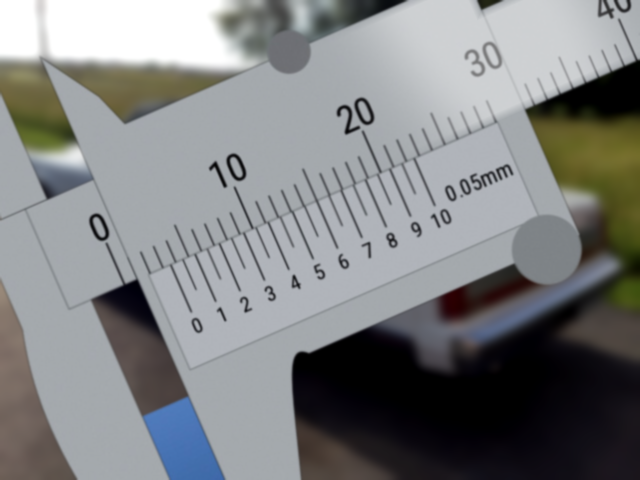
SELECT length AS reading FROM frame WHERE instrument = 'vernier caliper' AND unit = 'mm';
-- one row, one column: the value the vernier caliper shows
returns 3.6 mm
